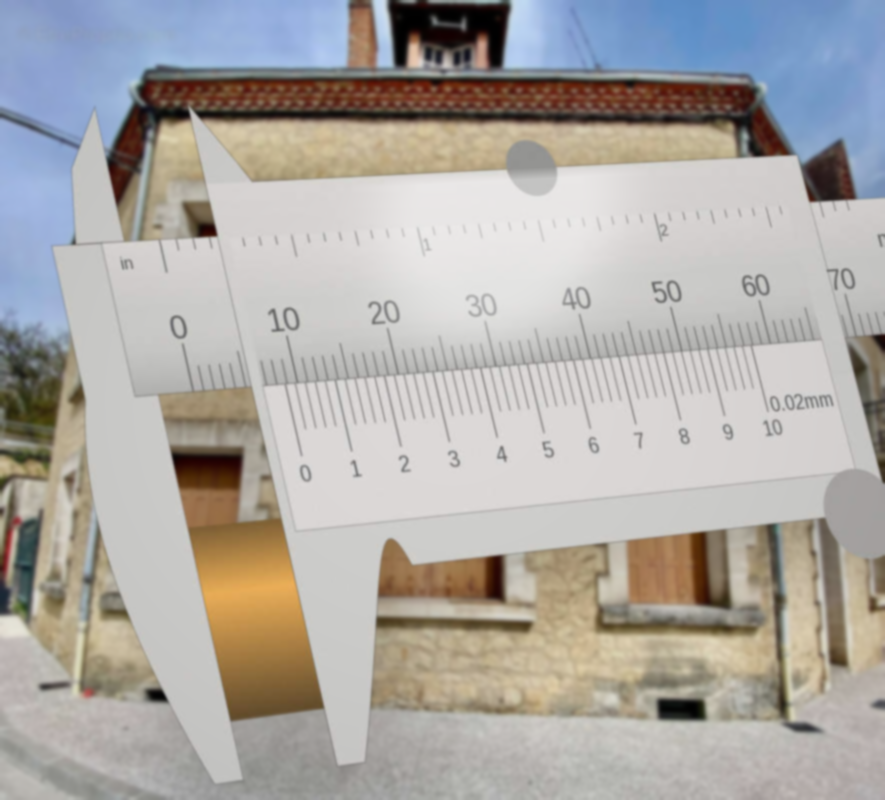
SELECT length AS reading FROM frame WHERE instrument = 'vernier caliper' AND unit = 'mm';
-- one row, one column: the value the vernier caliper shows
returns 8.8 mm
